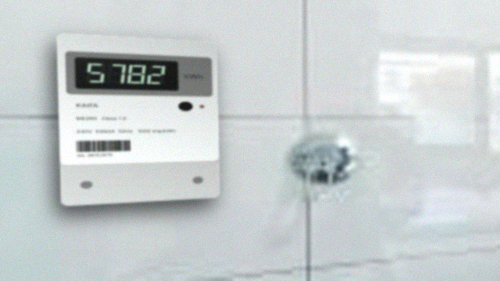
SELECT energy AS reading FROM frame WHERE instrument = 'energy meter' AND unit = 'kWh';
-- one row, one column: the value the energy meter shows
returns 5782 kWh
